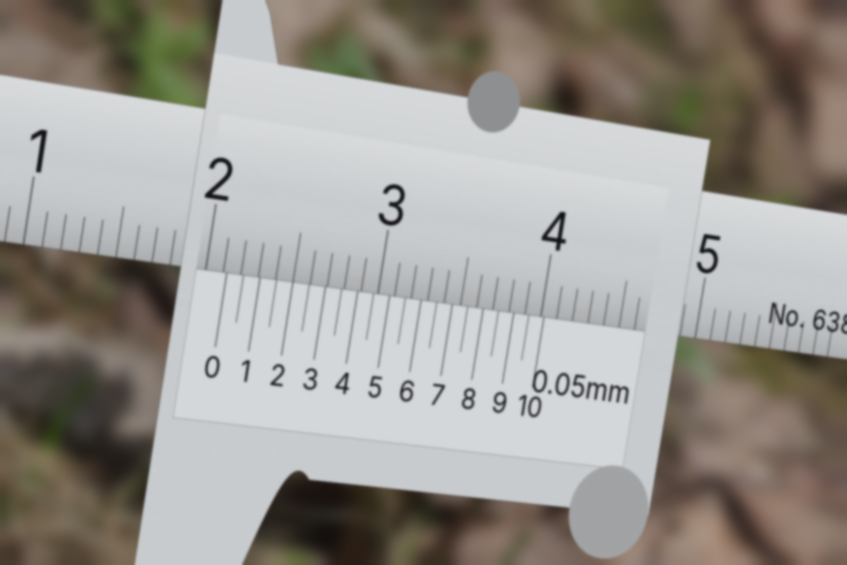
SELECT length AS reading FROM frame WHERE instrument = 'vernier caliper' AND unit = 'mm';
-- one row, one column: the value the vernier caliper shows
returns 21.2 mm
